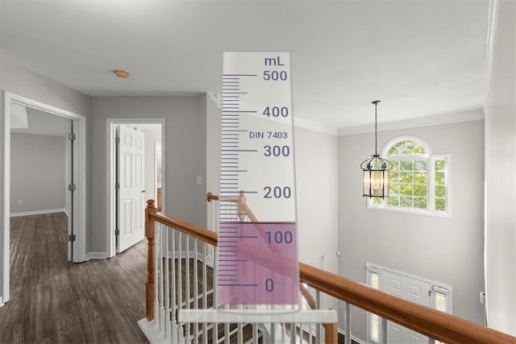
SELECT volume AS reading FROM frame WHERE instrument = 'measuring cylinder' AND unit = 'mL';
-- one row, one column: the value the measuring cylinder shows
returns 130 mL
